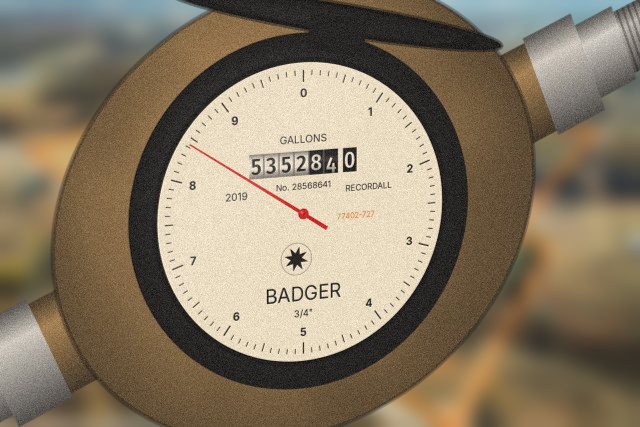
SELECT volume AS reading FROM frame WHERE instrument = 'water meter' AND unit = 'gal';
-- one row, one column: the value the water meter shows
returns 5352838.4 gal
